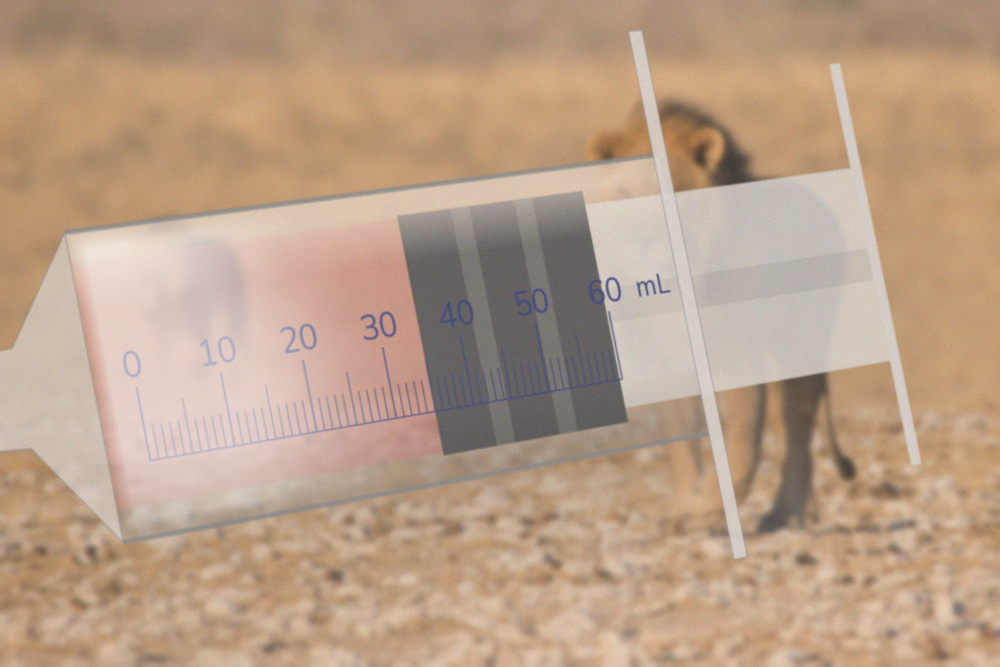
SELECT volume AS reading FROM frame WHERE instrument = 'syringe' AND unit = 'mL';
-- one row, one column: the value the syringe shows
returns 35 mL
